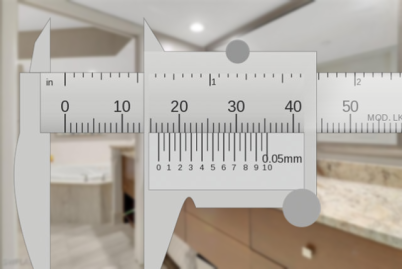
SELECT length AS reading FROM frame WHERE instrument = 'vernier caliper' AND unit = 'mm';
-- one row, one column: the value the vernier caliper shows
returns 16.4 mm
